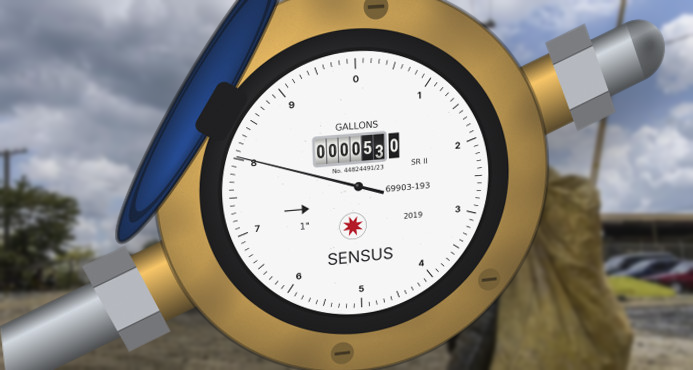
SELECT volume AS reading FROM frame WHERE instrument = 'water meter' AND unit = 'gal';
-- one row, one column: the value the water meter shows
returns 528.0 gal
